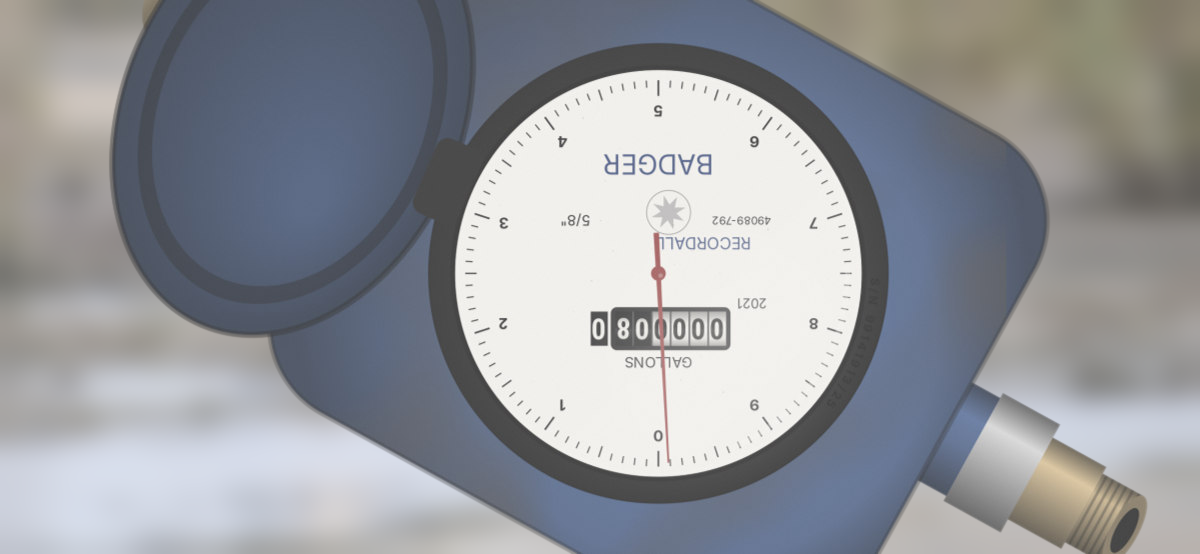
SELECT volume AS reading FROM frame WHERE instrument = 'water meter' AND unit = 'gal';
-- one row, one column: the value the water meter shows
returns 79.9 gal
